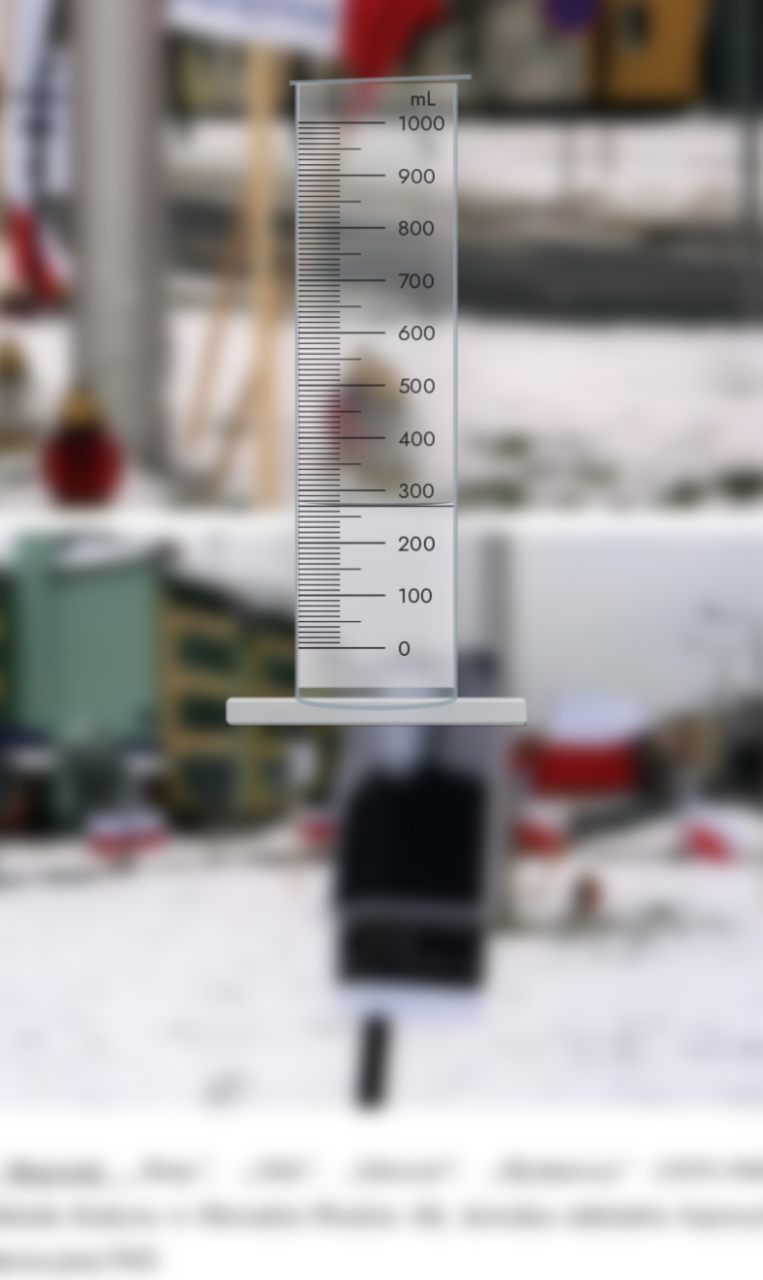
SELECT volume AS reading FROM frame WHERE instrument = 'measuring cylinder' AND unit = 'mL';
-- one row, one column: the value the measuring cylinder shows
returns 270 mL
